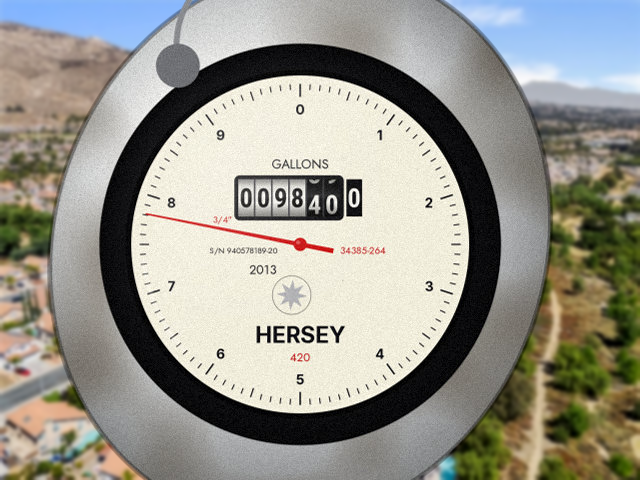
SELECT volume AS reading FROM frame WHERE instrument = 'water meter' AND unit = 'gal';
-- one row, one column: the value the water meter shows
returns 98397.8 gal
